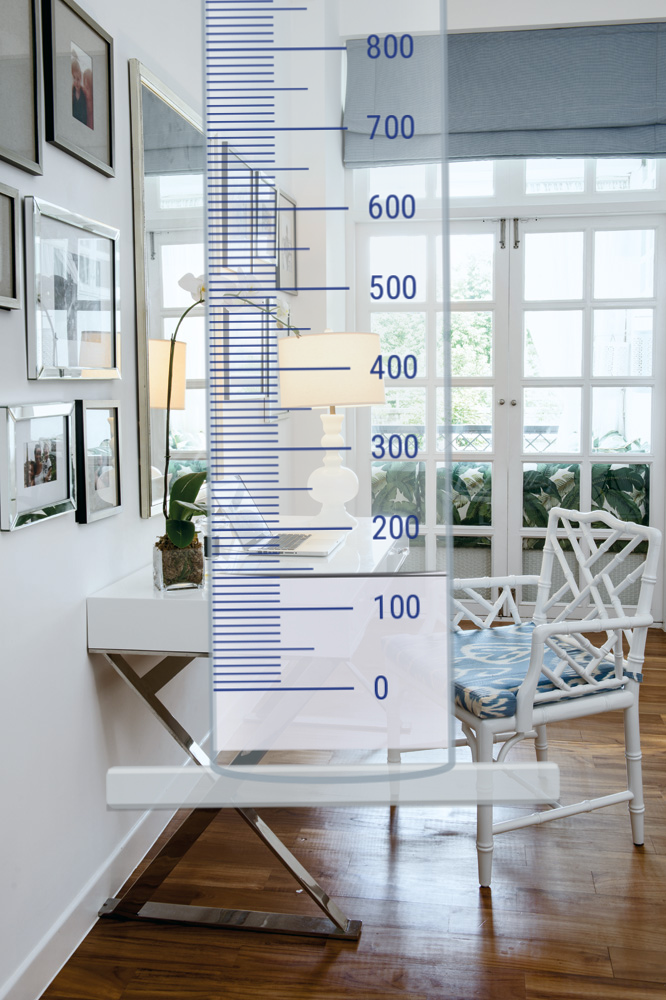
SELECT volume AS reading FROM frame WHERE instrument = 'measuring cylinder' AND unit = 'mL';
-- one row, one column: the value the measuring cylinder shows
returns 140 mL
